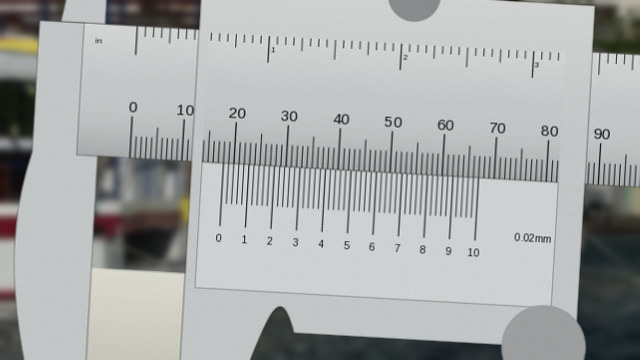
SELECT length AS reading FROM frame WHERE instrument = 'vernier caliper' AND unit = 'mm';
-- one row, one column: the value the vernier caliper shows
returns 18.0 mm
